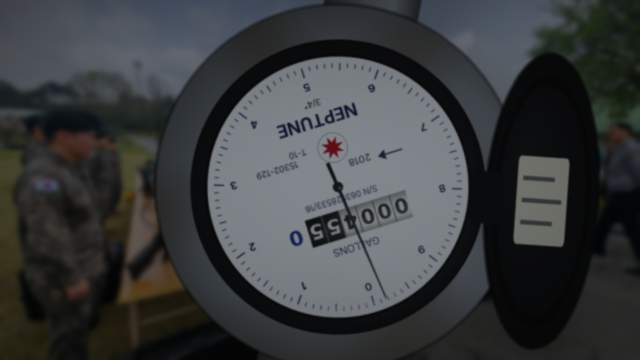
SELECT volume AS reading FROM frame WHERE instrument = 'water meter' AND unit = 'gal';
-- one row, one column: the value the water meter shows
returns 4549.8 gal
